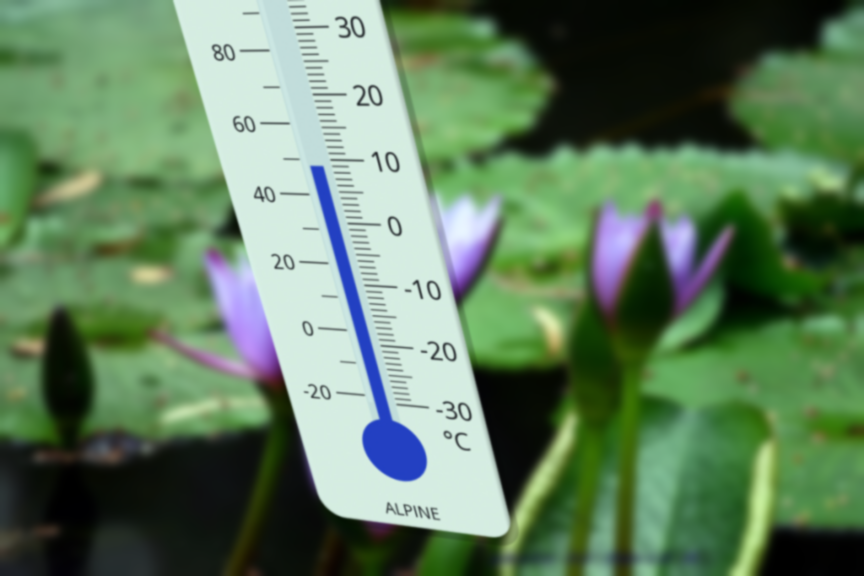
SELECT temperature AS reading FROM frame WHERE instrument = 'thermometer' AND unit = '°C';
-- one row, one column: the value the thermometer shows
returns 9 °C
